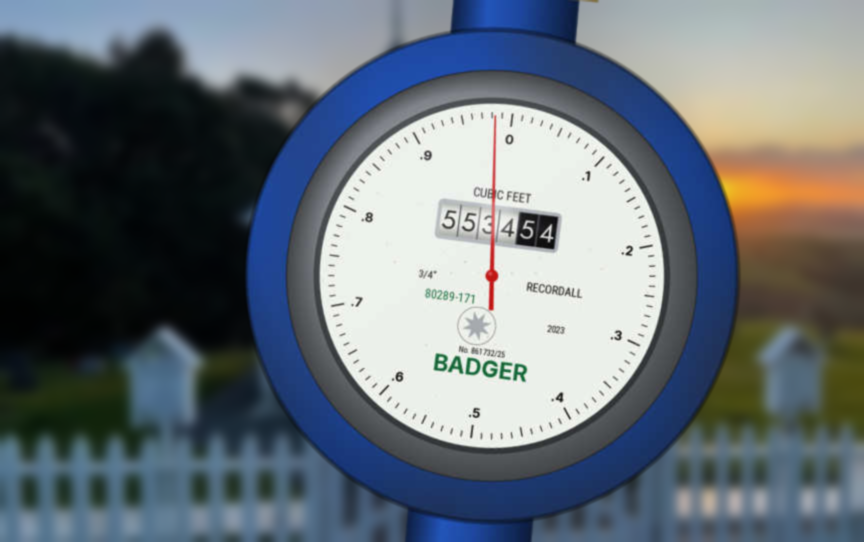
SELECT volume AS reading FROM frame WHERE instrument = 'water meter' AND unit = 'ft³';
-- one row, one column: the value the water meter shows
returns 553453.98 ft³
